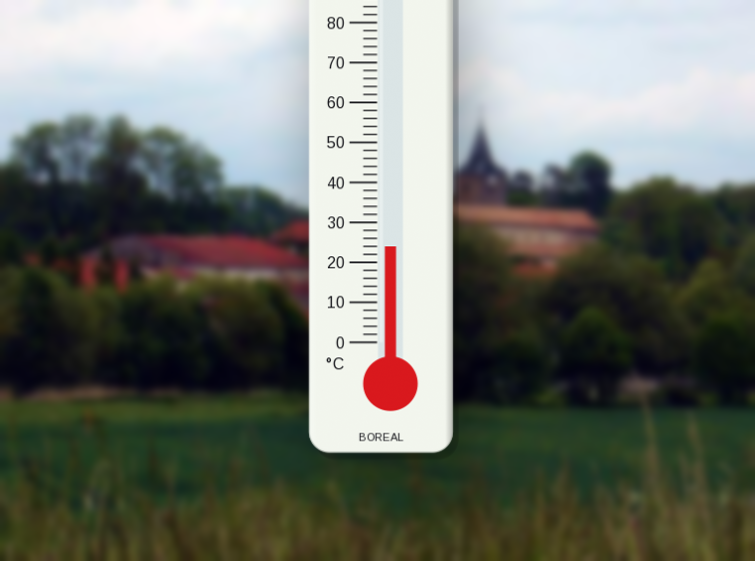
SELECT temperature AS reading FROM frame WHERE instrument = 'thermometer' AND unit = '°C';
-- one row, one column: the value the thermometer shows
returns 24 °C
